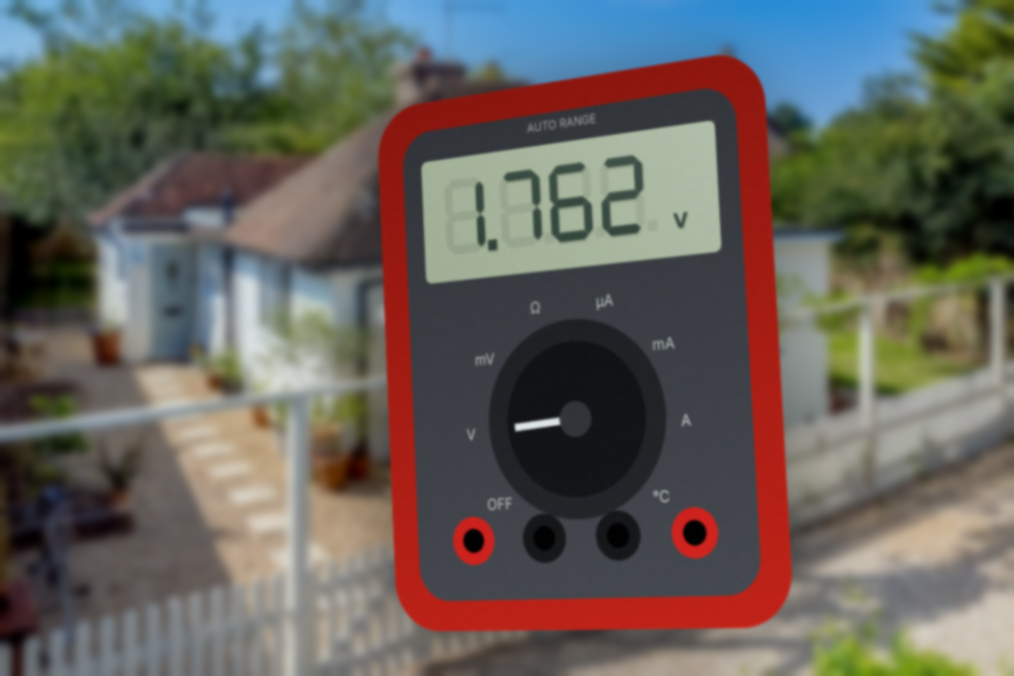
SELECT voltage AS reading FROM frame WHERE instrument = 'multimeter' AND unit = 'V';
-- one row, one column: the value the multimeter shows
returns 1.762 V
